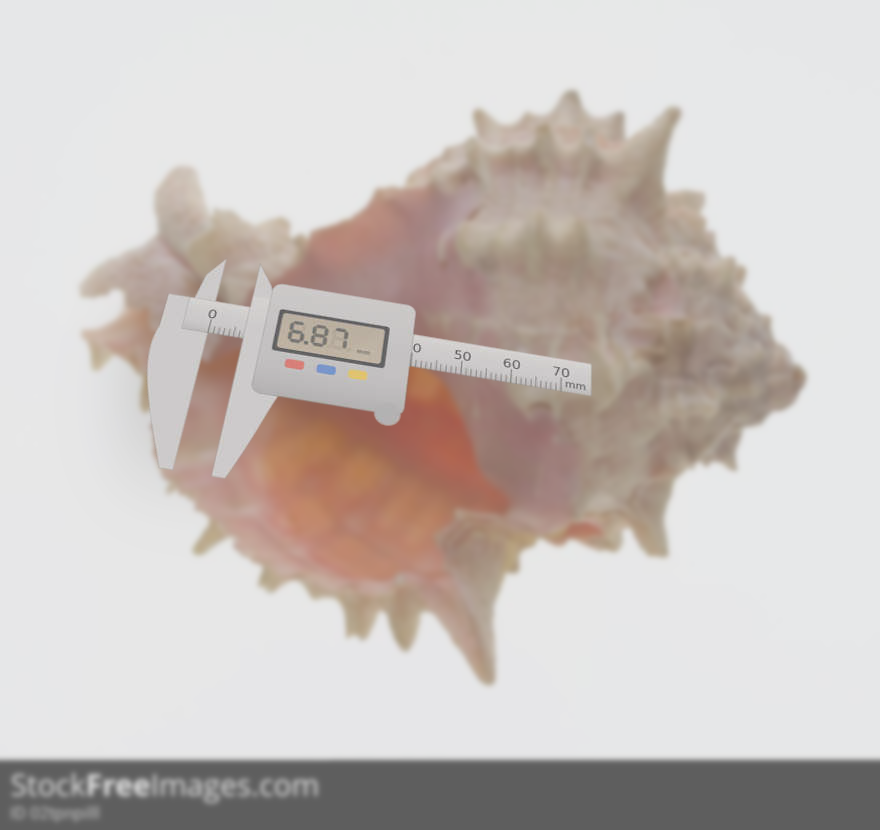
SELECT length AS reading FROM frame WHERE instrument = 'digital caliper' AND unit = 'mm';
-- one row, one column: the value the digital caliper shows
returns 6.87 mm
